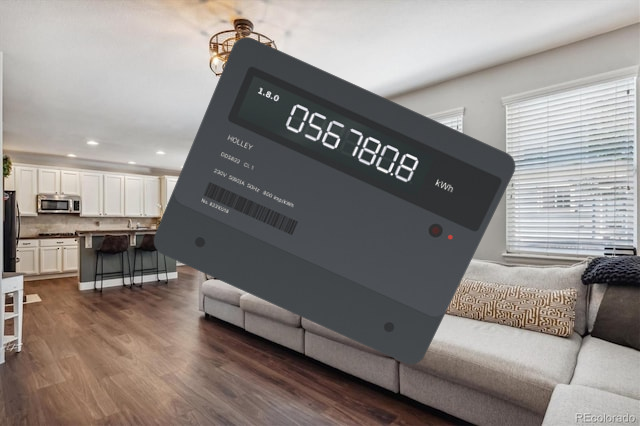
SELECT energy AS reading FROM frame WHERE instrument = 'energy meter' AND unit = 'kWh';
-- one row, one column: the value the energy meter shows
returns 56780.8 kWh
